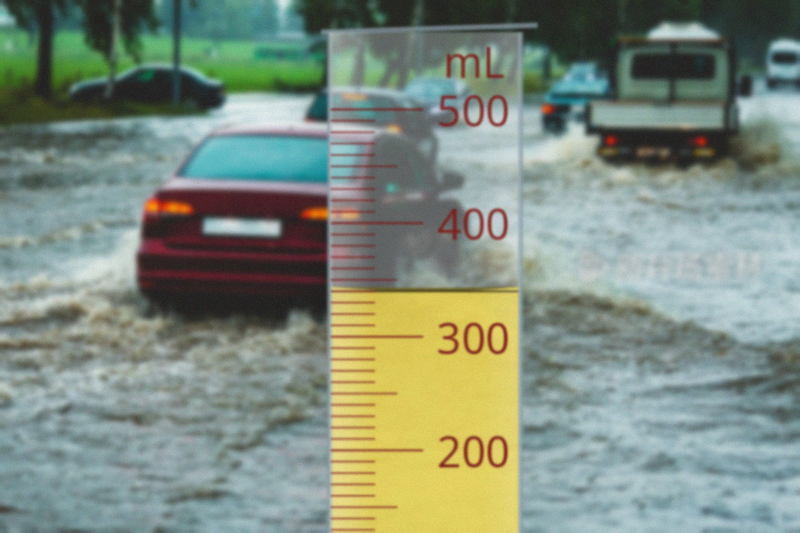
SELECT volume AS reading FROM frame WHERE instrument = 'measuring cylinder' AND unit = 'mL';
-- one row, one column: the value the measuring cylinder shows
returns 340 mL
